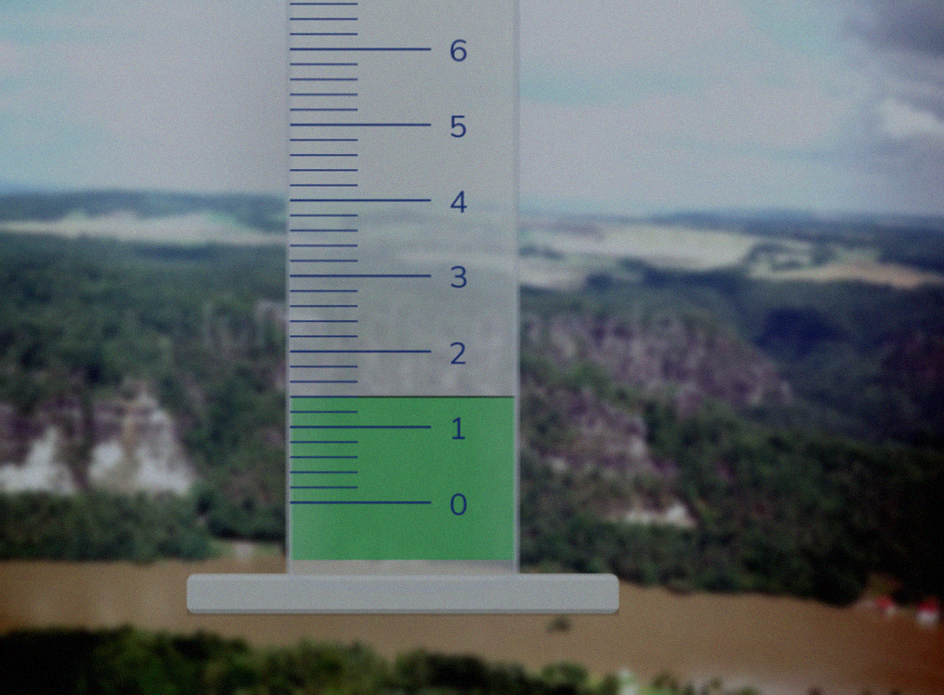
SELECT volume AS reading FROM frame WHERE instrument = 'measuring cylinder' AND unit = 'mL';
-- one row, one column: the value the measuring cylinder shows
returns 1.4 mL
